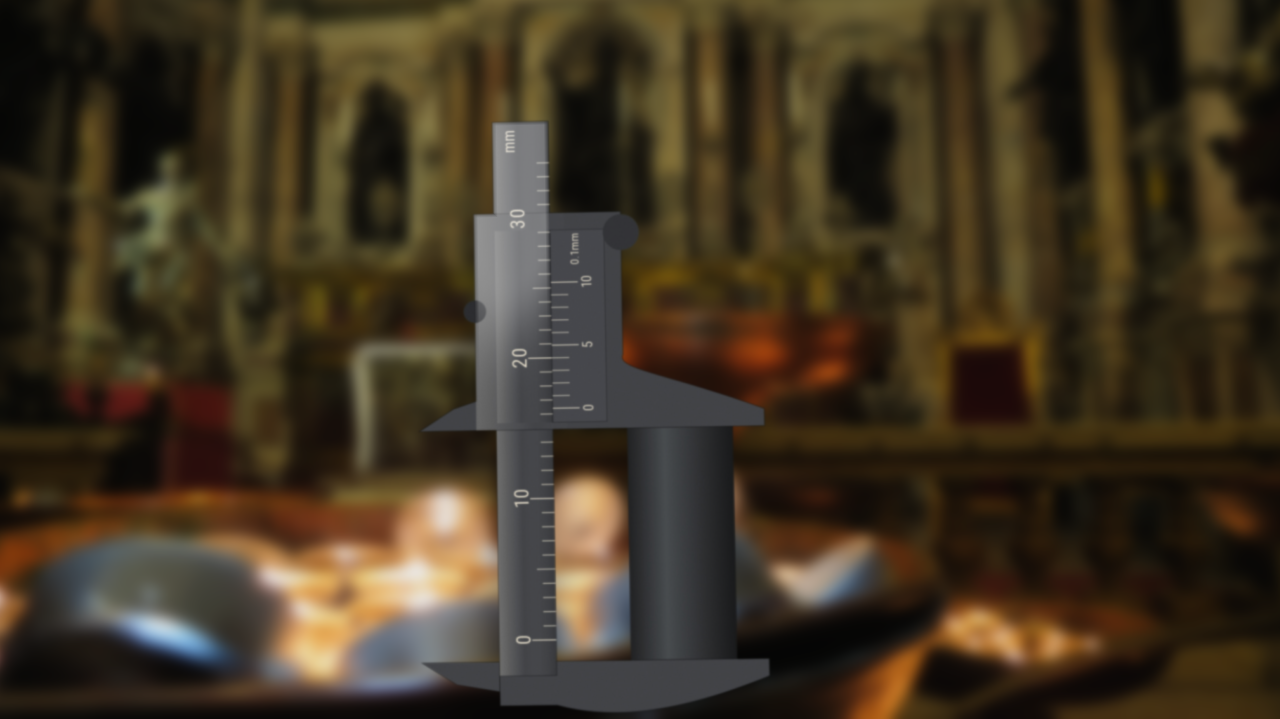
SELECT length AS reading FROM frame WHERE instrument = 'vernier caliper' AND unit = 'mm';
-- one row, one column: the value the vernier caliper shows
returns 16.4 mm
